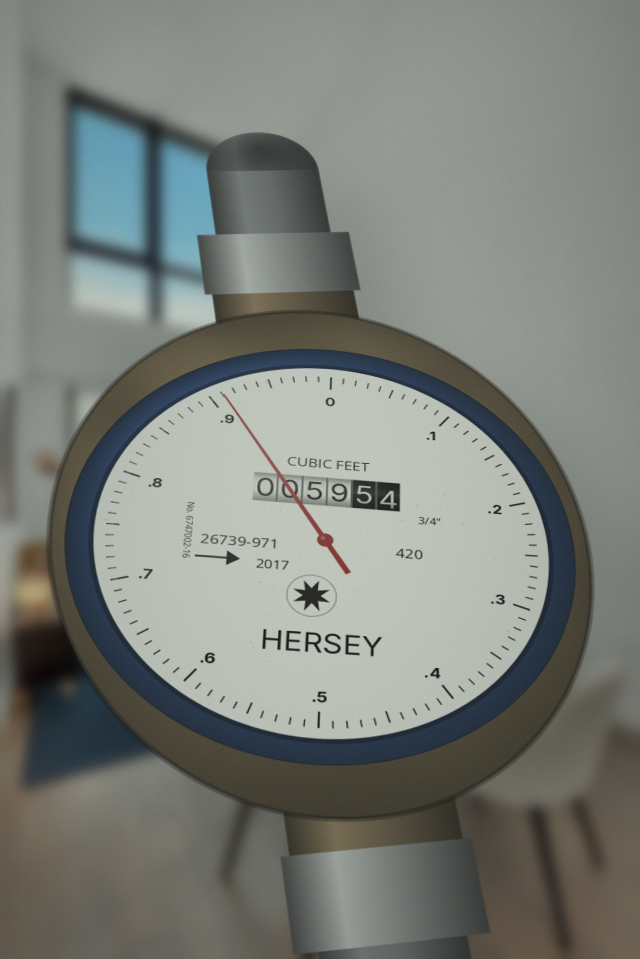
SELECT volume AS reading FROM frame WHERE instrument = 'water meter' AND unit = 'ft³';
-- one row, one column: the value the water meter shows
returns 5953.91 ft³
